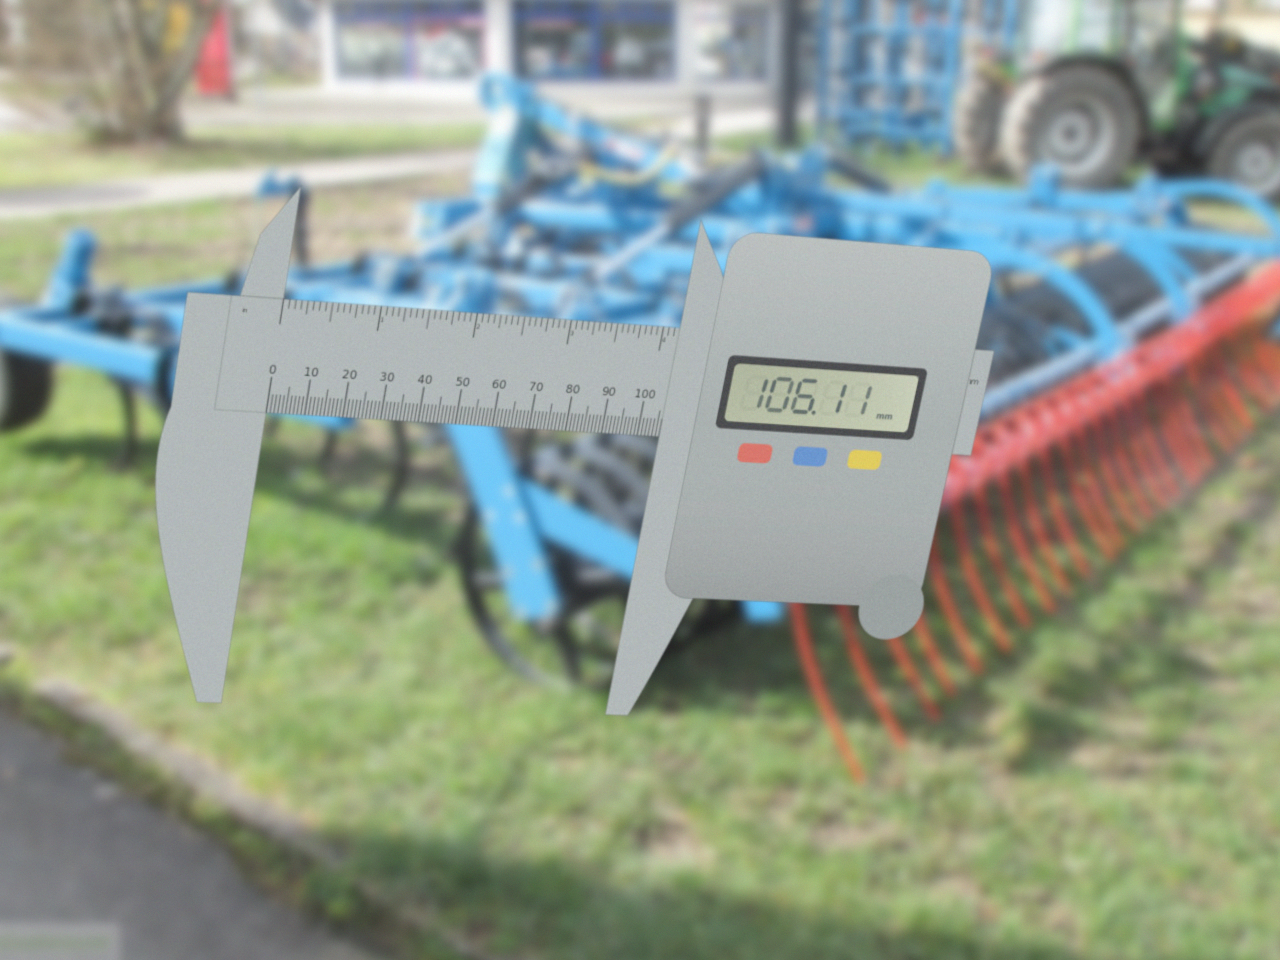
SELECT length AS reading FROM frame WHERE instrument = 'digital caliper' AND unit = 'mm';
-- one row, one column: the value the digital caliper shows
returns 106.11 mm
